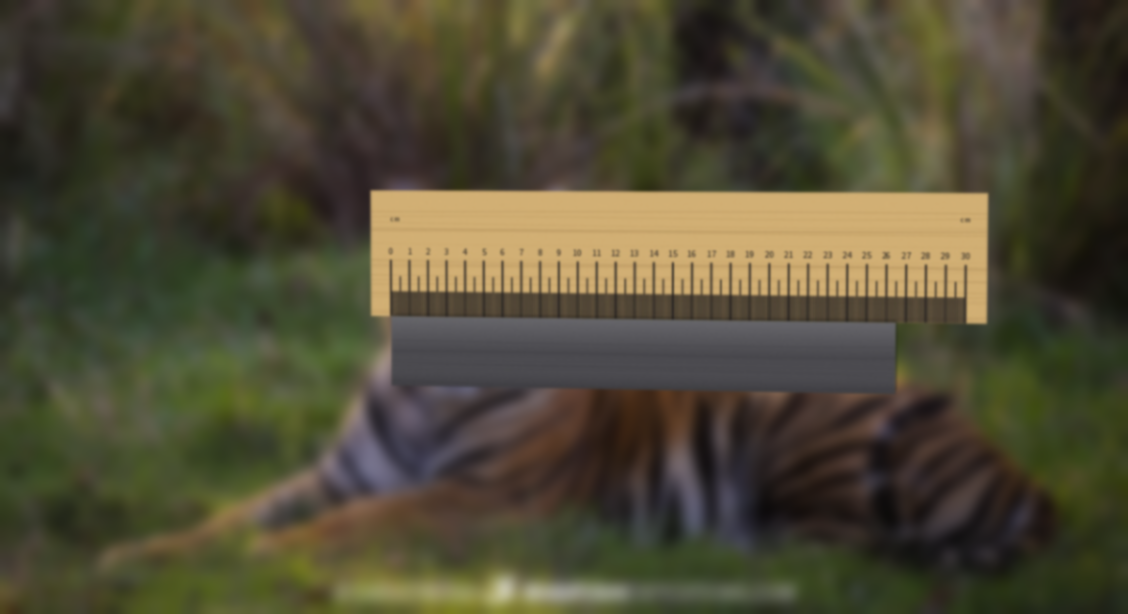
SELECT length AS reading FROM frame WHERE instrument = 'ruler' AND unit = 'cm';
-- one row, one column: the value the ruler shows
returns 26.5 cm
